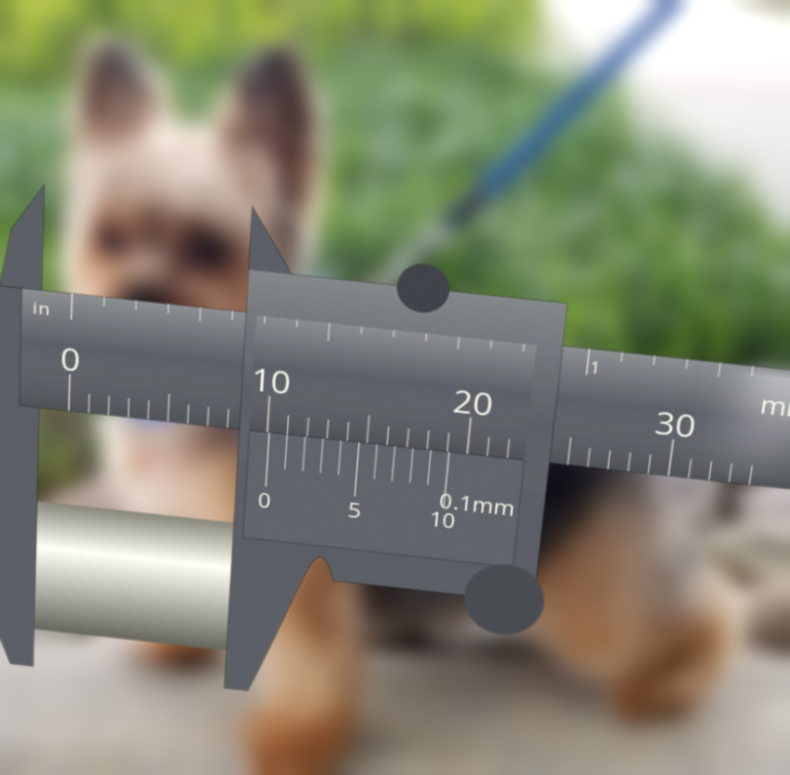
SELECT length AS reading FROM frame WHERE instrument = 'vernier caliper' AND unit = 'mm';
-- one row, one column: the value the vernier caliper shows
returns 10.1 mm
